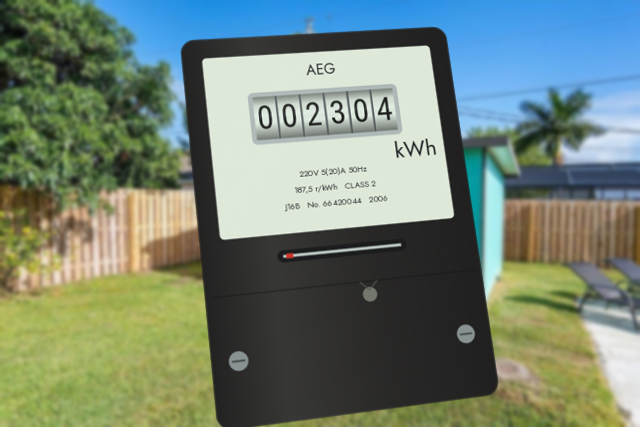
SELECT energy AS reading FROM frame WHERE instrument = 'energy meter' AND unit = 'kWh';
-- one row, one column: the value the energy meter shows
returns 2304 kWh
